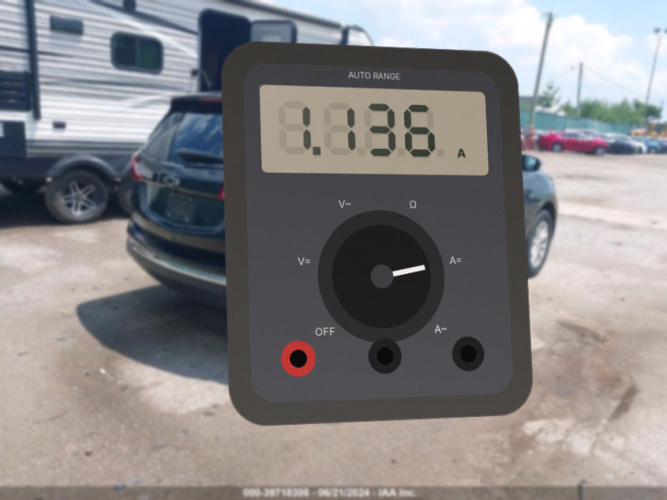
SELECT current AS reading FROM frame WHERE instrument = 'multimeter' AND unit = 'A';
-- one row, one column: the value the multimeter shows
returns 1.136 A
